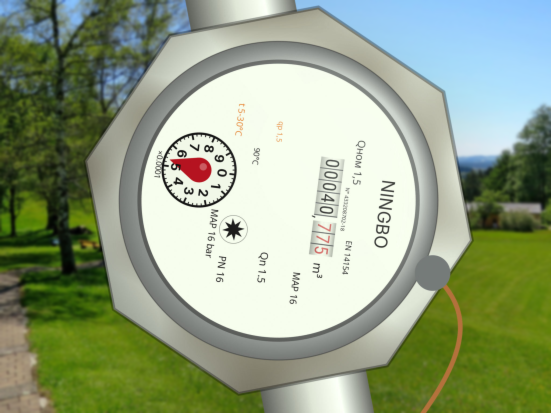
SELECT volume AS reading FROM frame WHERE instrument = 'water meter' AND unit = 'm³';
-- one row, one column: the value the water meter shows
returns 40.7755 m³
